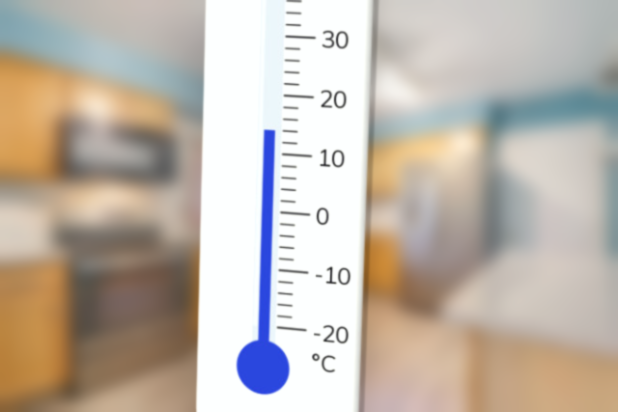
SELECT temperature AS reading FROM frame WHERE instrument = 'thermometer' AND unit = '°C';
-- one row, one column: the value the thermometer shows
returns 14 °C
